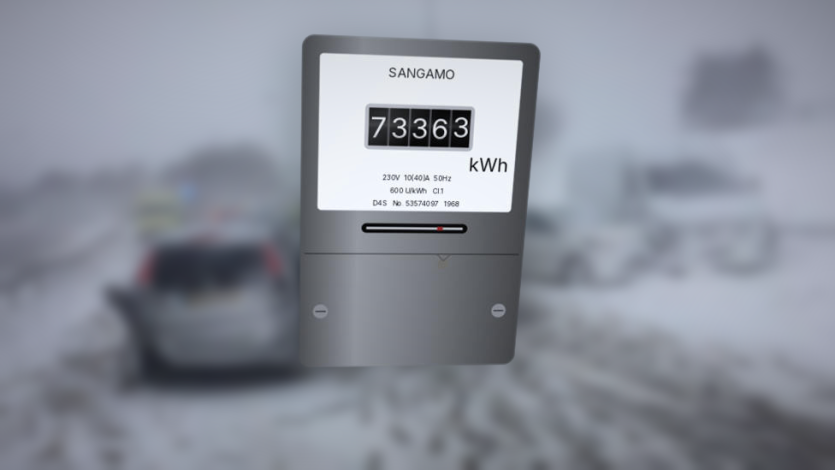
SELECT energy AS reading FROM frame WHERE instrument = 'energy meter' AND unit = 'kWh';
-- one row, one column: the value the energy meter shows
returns 73363 kWh
